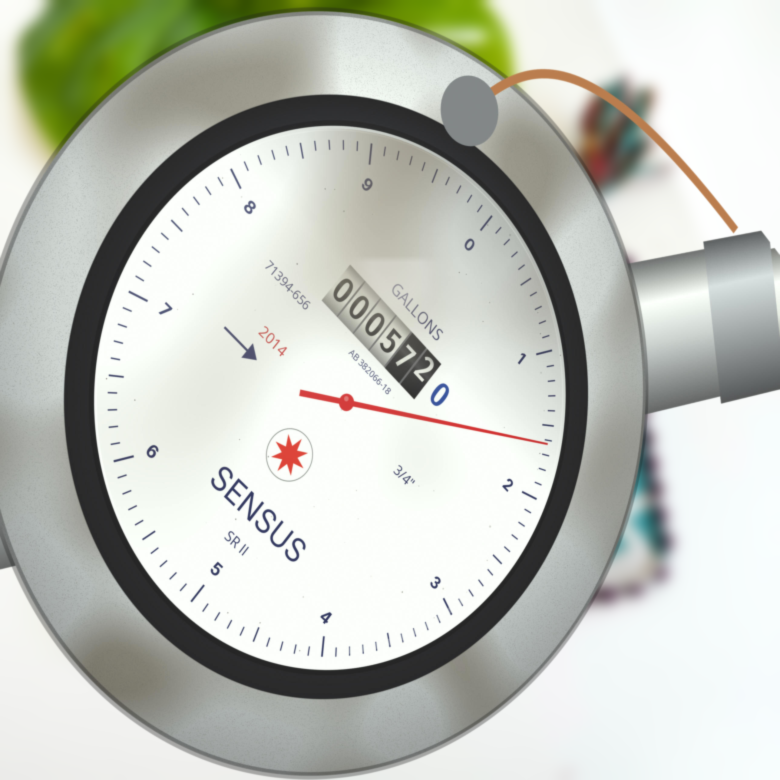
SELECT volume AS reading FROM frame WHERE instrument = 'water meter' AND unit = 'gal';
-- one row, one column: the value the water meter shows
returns 5721.6 gal
